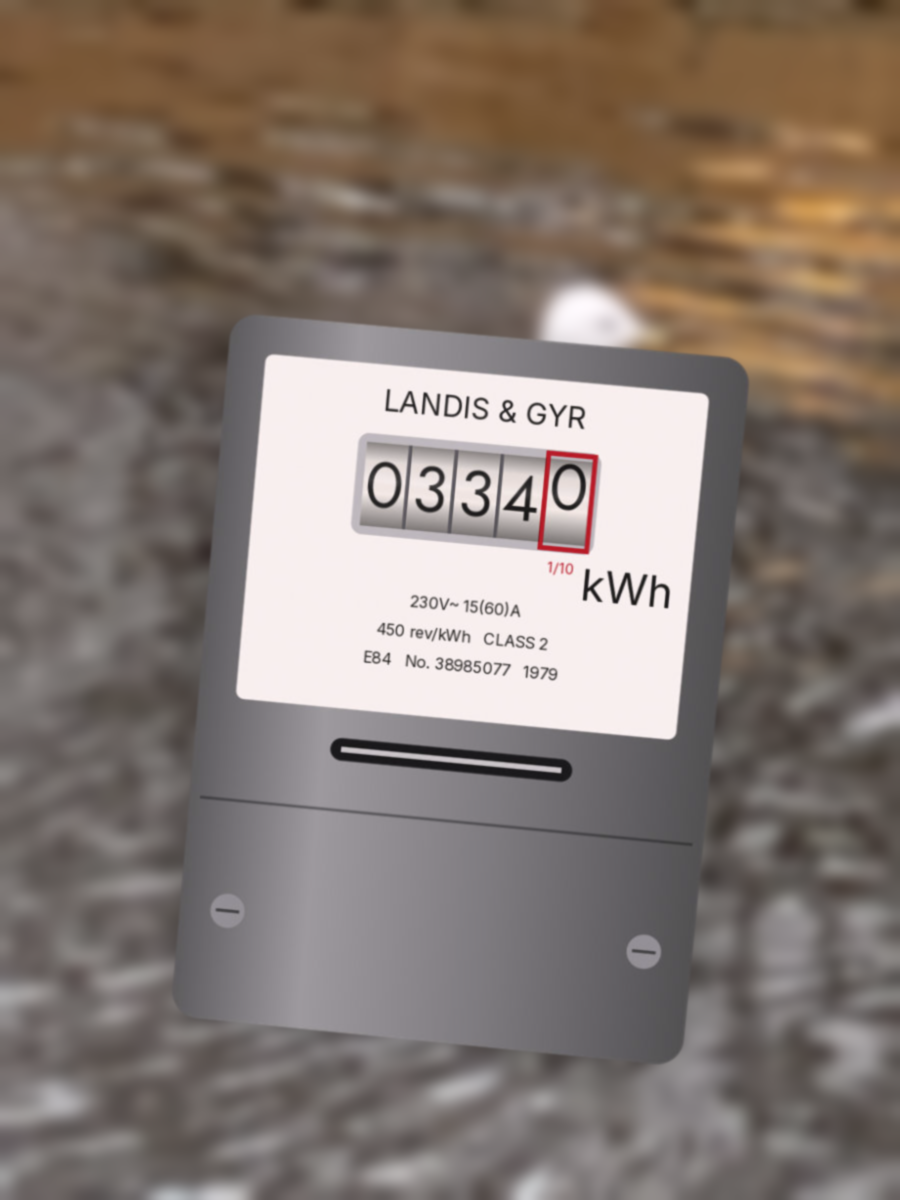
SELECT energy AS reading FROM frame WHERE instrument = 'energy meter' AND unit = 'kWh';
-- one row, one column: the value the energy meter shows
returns 334.0 kWh
